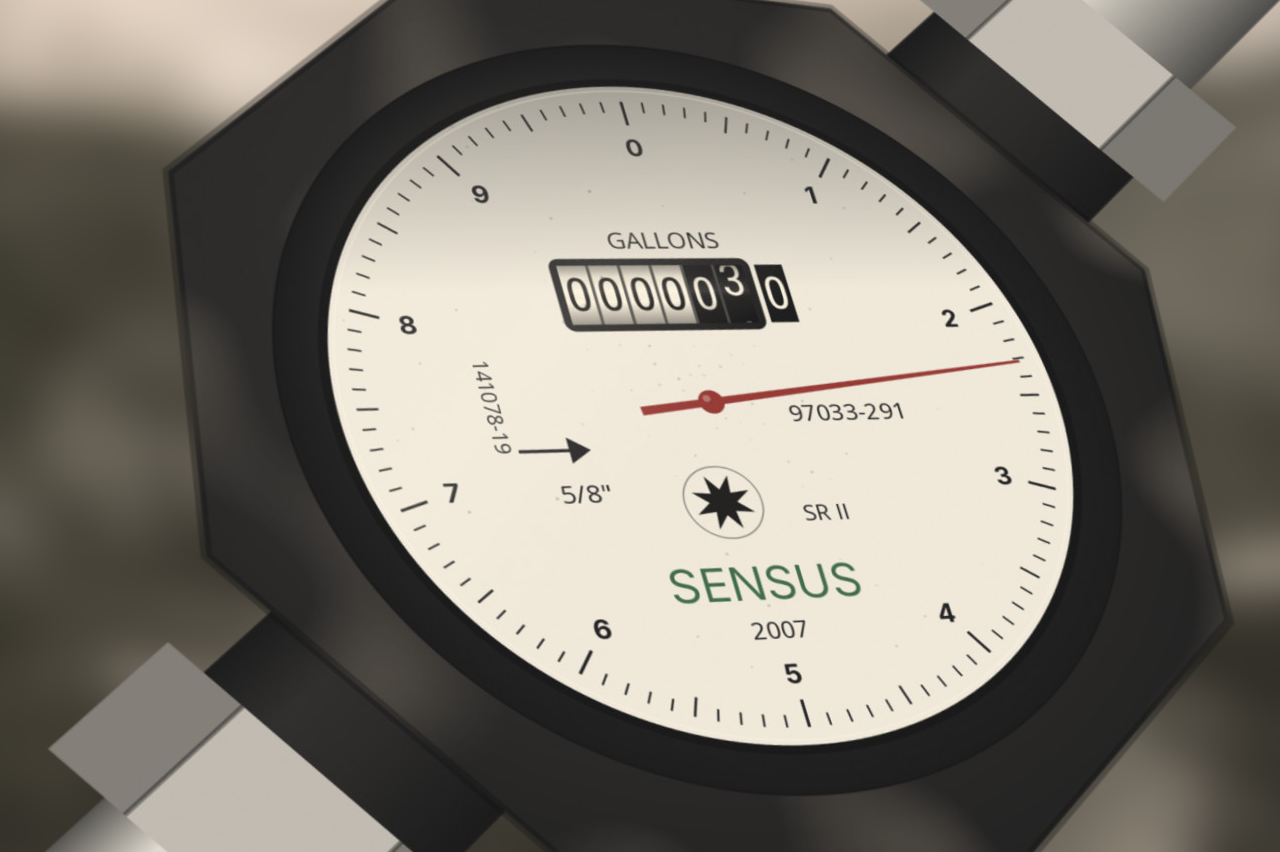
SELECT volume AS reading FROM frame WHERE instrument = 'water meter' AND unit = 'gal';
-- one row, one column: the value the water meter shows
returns 32.3 gal
